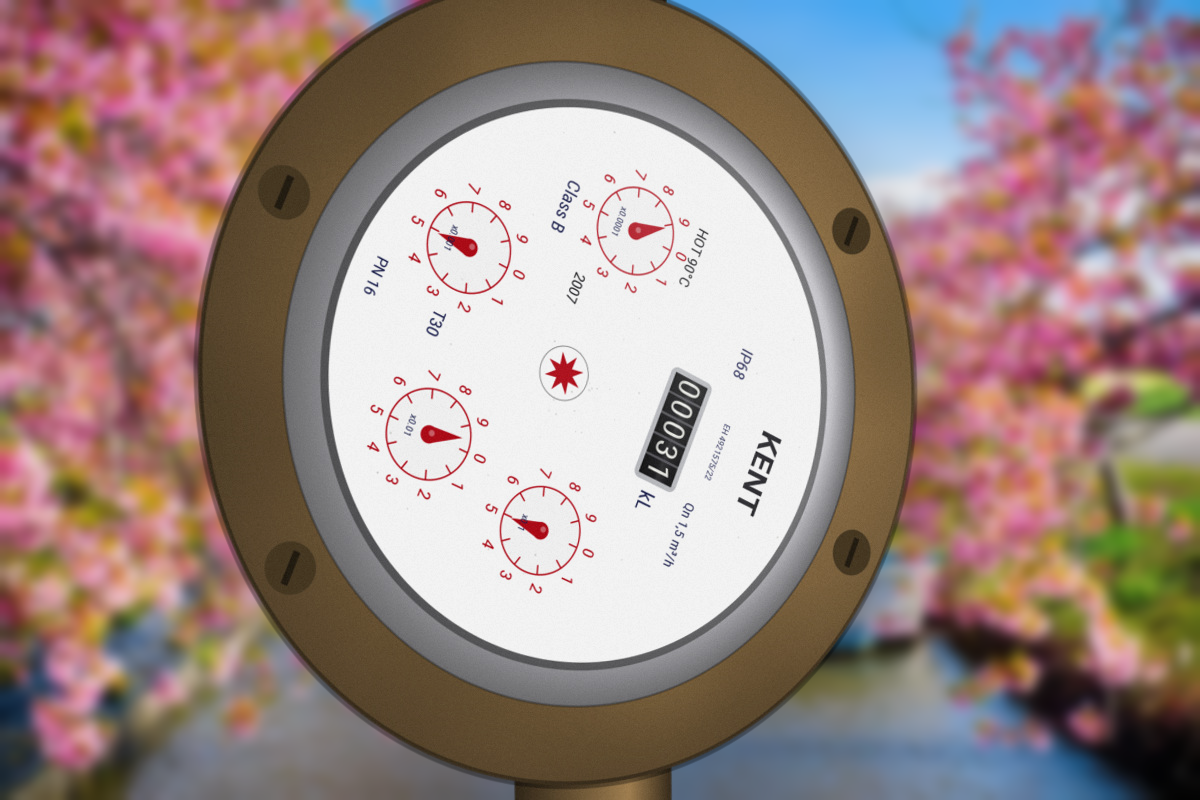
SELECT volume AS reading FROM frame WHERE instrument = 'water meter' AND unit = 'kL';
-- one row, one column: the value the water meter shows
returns 31.4949 kL
